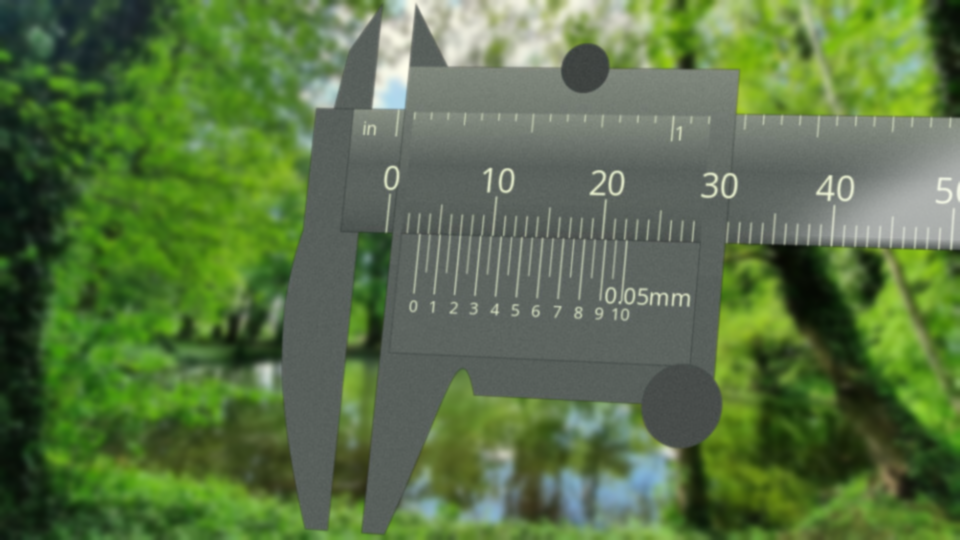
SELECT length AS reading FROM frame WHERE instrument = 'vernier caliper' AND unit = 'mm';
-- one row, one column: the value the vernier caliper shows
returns 3.2 mm
